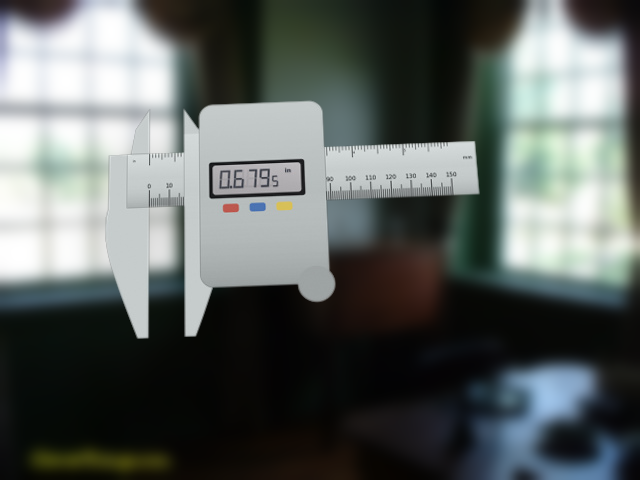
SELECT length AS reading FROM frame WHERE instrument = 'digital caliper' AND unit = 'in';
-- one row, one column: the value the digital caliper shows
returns 0.6795 in
